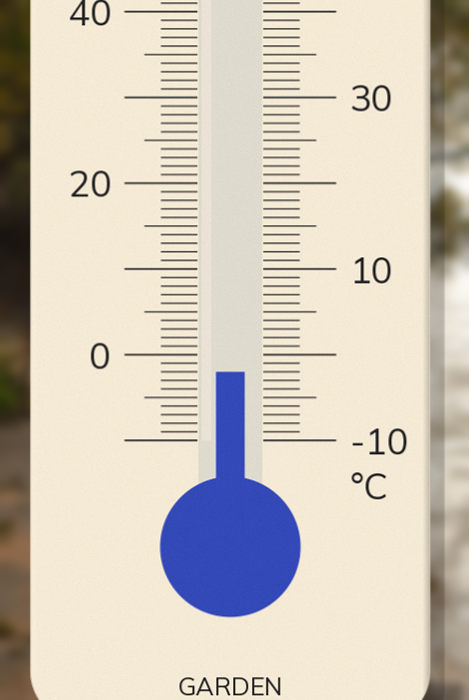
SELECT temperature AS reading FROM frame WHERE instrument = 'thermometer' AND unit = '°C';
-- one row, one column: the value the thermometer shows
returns -2 °C
